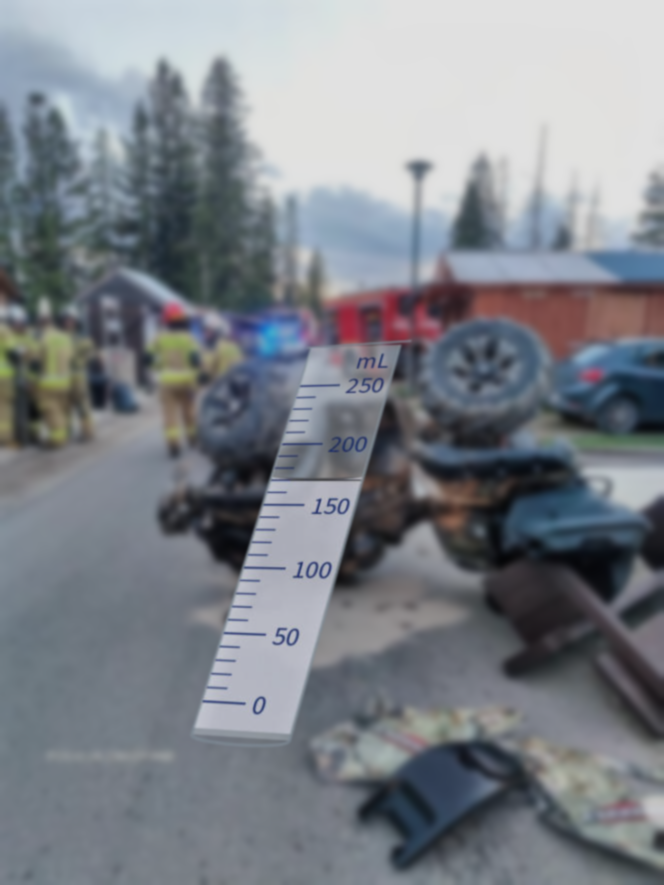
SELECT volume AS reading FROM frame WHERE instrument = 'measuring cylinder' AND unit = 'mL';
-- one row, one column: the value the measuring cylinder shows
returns 170 mL
